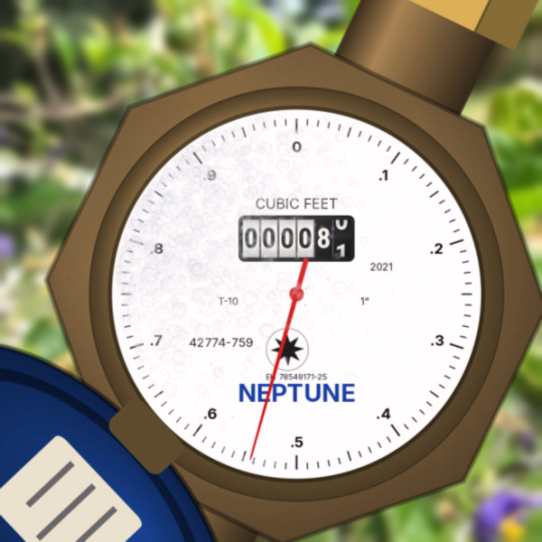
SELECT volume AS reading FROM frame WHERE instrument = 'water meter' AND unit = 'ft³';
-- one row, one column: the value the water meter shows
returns 80.54 ft³
